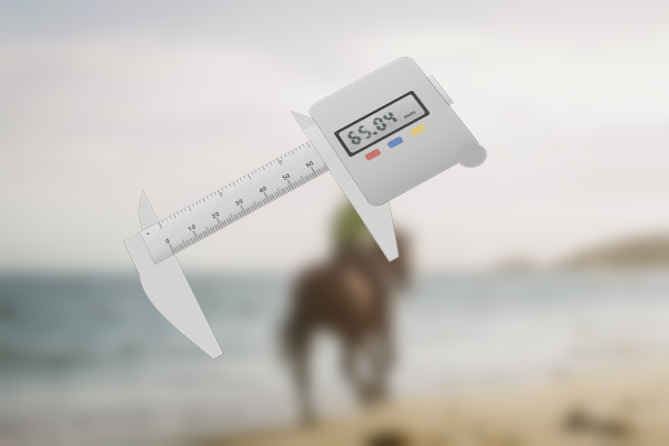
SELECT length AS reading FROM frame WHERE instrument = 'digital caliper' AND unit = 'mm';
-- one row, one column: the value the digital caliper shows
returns 65.04 mm
